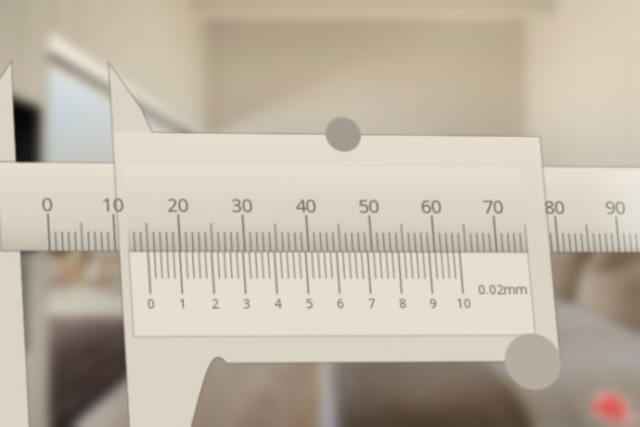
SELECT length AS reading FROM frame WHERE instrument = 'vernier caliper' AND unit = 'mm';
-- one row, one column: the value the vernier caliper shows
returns 15.0 mm
